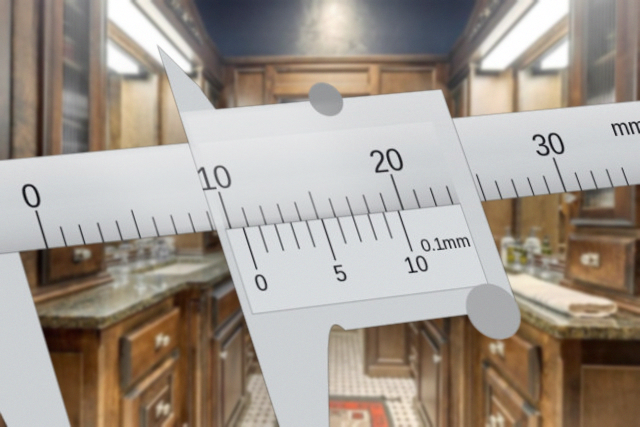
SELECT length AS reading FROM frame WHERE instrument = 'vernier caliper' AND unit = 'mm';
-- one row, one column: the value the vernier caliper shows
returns 10.7 mm
